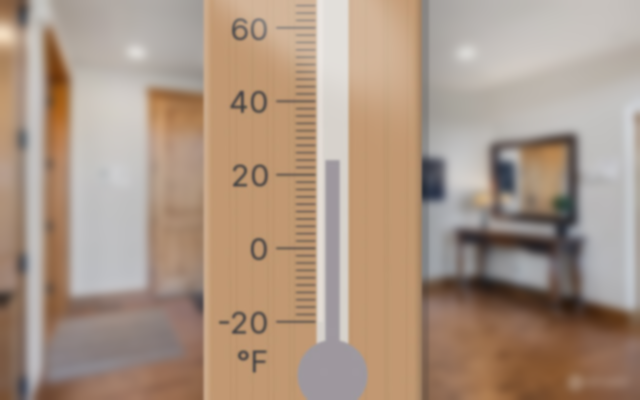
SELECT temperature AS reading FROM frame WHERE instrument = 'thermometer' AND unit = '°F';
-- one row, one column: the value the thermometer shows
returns 24 °F
